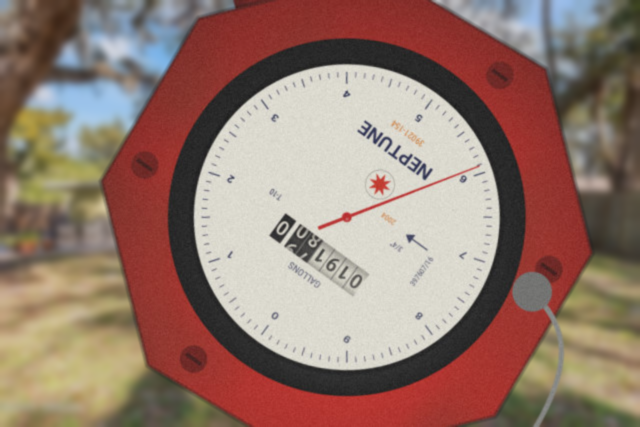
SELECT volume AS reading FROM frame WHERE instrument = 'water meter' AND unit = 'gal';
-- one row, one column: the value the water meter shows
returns 191795.9 gal
